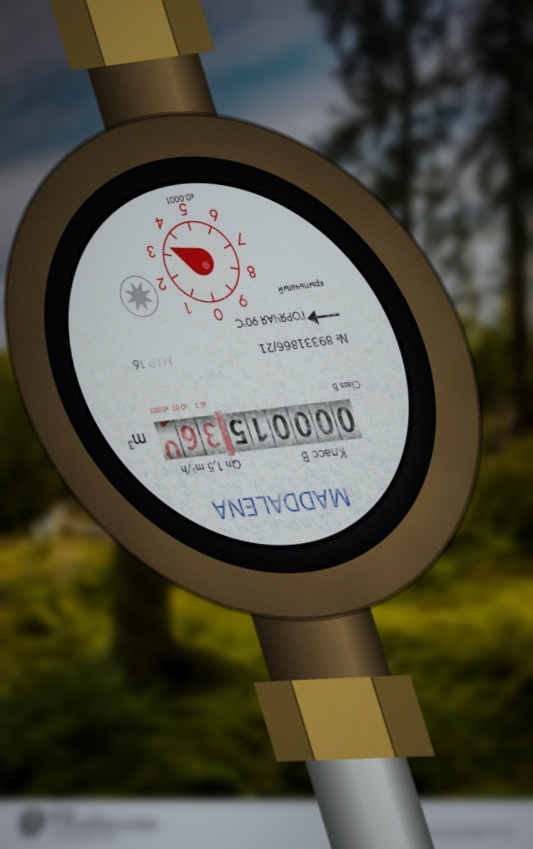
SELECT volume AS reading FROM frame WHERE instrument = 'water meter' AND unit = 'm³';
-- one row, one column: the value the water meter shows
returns 15.3603 m³
